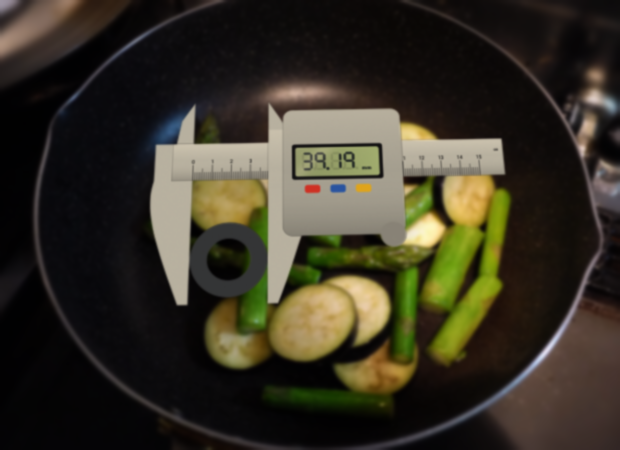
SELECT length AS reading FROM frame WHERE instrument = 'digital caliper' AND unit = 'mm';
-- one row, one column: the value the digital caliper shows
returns 39.19 mm
